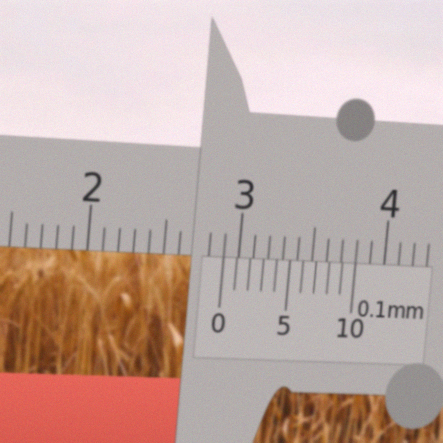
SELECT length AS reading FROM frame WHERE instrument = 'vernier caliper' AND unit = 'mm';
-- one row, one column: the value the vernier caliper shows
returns 29.0 mm
